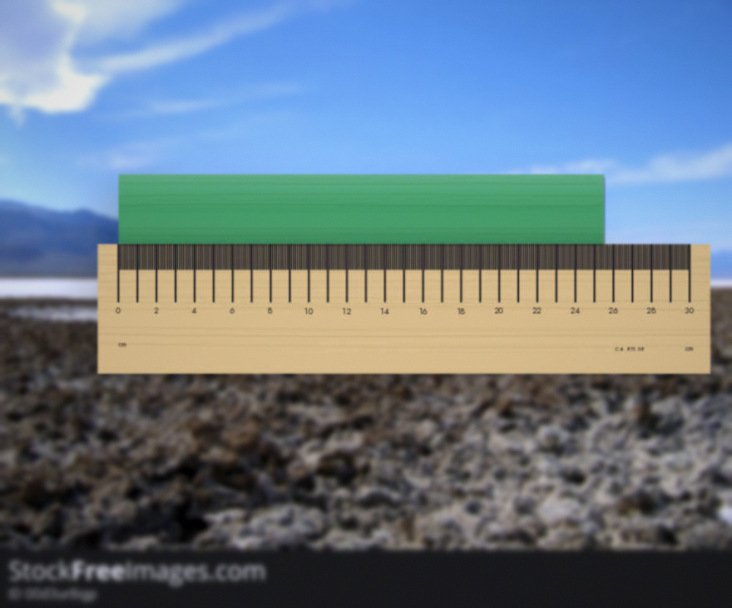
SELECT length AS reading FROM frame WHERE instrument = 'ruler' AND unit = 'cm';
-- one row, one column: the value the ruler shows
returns 25.5 cm
